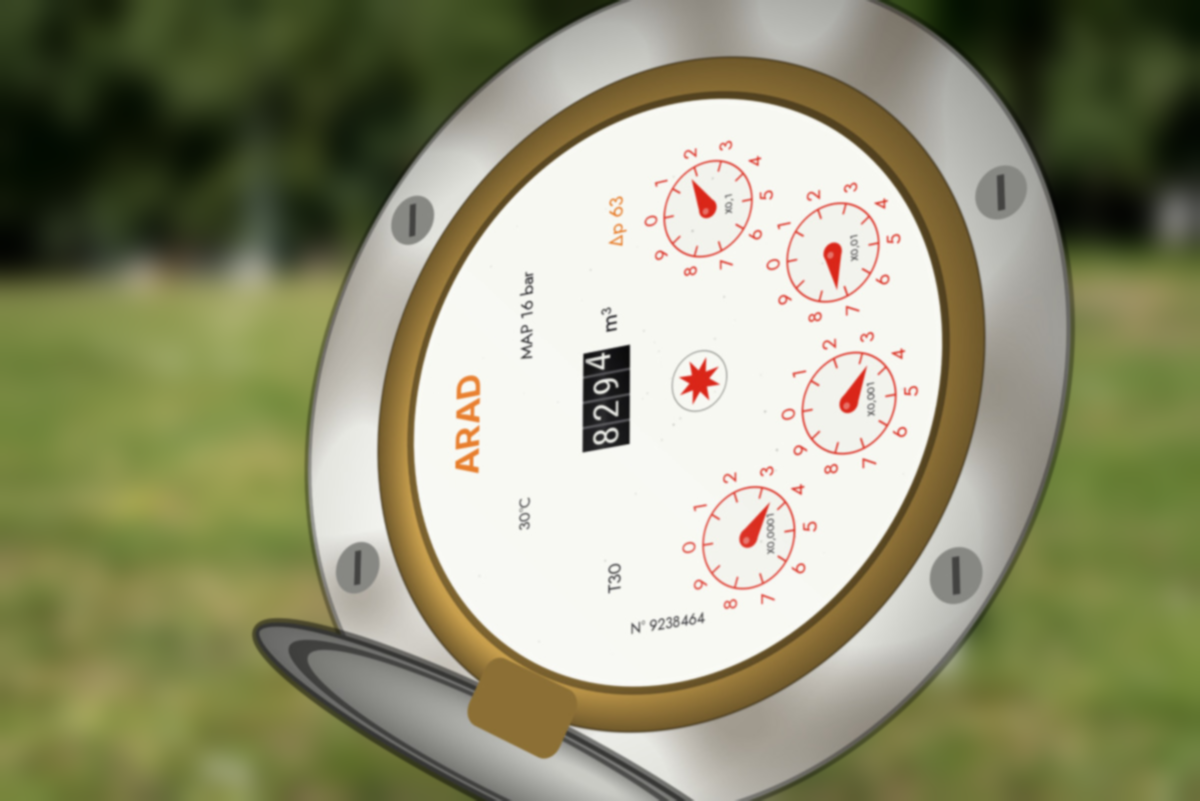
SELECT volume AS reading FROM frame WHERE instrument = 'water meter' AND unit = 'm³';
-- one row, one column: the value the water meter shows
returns 8294.1733 m³
